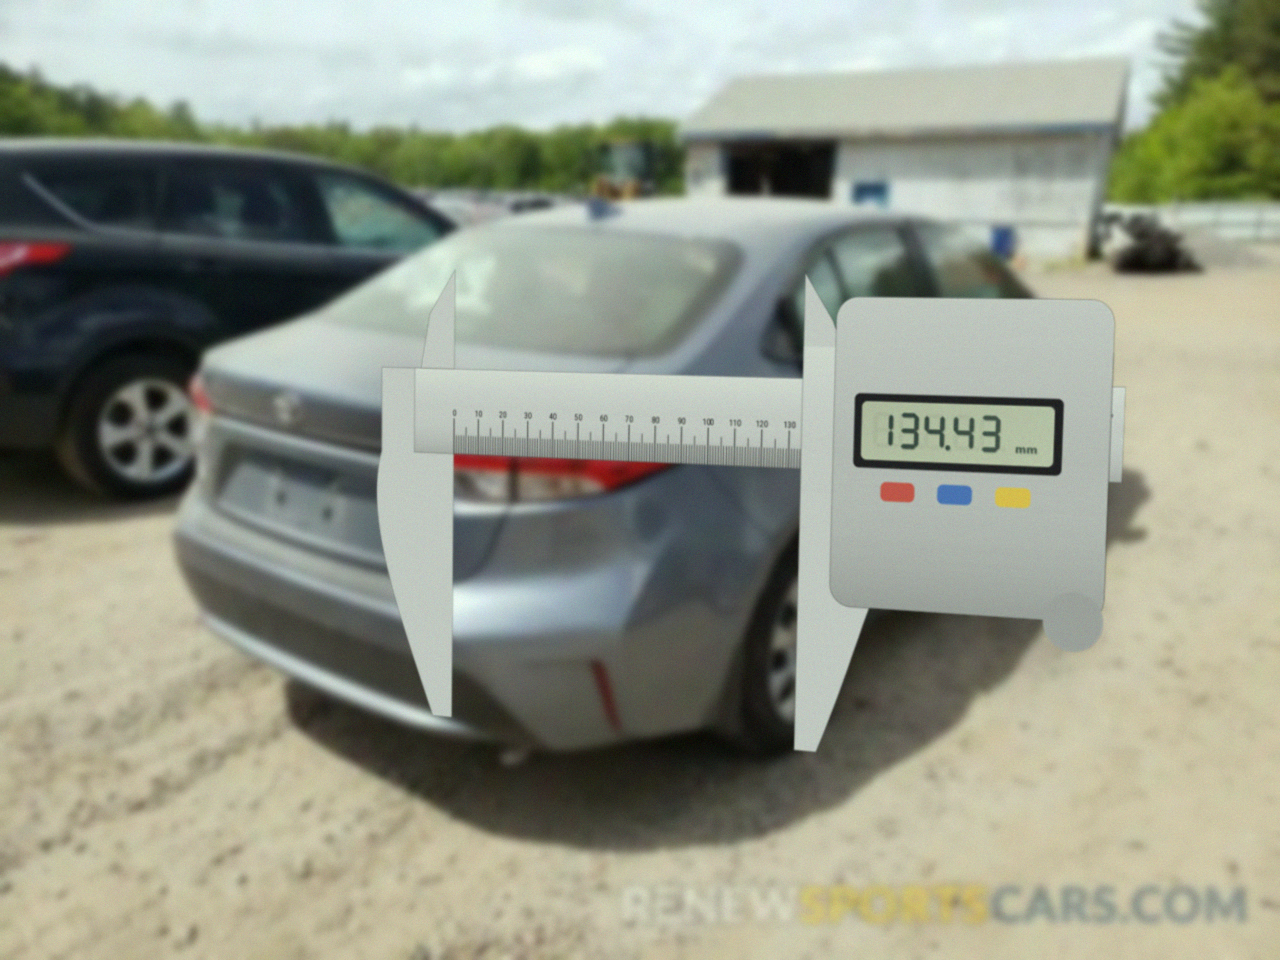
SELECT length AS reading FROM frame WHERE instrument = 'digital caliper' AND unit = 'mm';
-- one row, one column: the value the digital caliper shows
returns 134.43 mm
